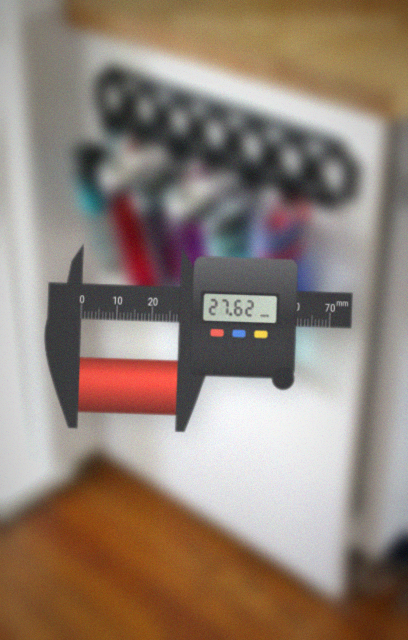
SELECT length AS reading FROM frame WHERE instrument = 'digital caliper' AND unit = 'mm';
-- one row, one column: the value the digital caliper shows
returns 27.62 mm
